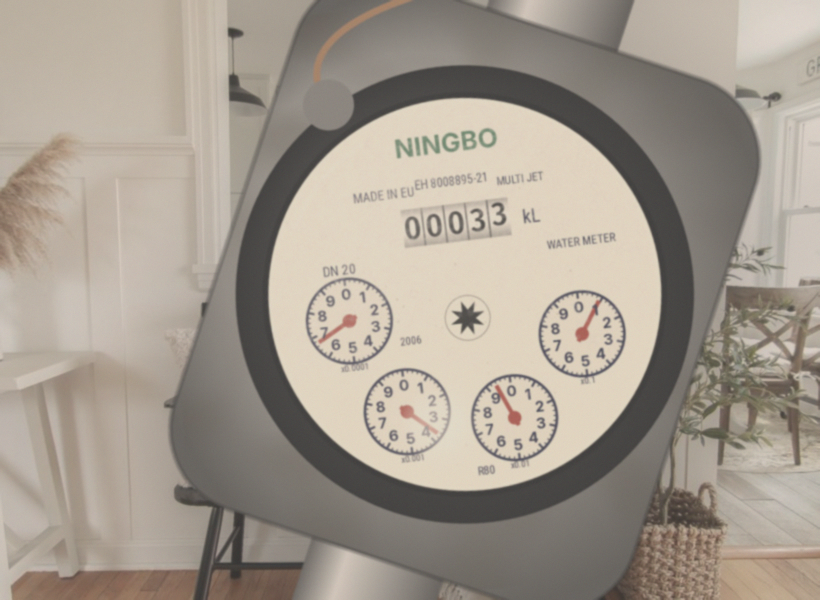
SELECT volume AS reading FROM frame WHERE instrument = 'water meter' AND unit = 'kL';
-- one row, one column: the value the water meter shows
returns 33.0936 kL
